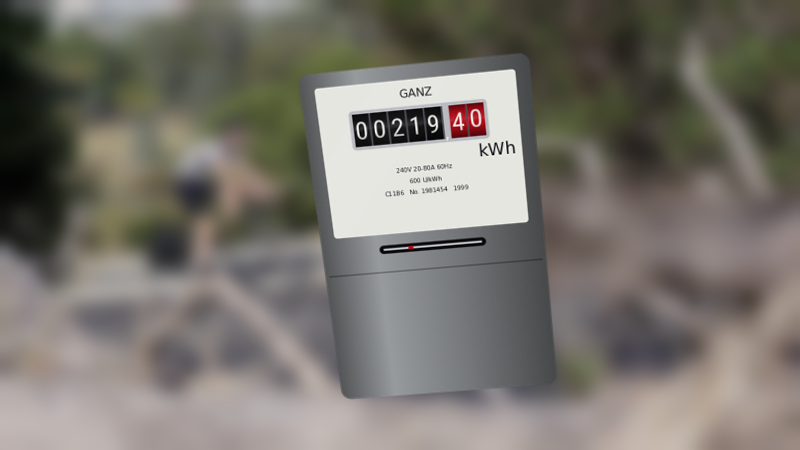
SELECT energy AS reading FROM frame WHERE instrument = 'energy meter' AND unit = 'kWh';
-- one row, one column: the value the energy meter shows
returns 219.40 kWh
